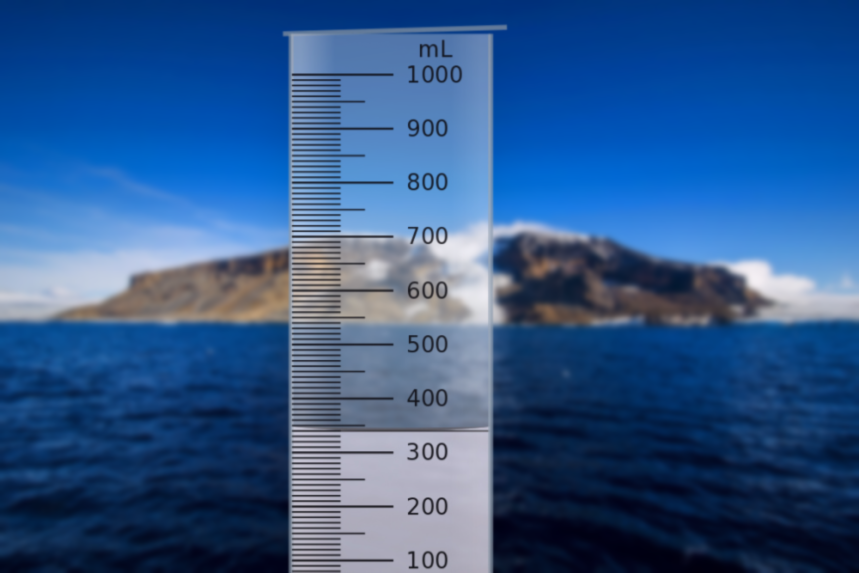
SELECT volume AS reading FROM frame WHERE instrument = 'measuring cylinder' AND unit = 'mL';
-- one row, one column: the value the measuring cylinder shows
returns 340 mL
